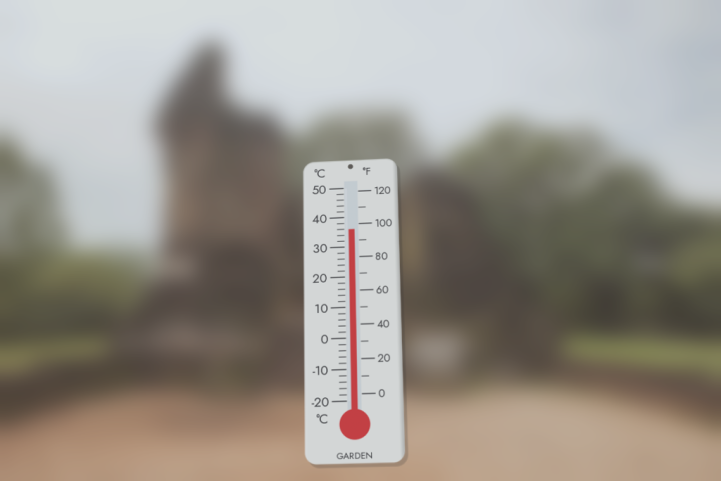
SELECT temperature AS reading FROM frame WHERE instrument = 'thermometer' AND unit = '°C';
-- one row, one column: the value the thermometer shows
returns 36 °C
